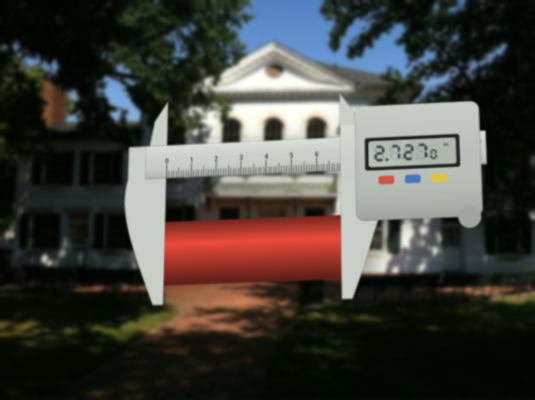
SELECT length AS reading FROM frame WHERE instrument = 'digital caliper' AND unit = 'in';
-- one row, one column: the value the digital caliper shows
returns 2.7270 in
